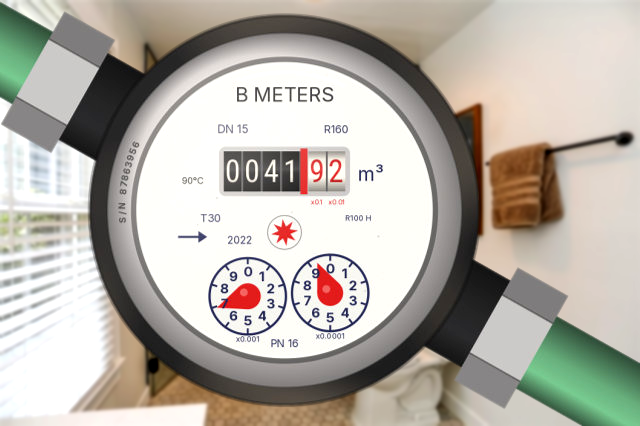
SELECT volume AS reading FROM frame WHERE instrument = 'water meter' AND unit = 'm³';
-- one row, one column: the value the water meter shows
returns 41.9269 m³
